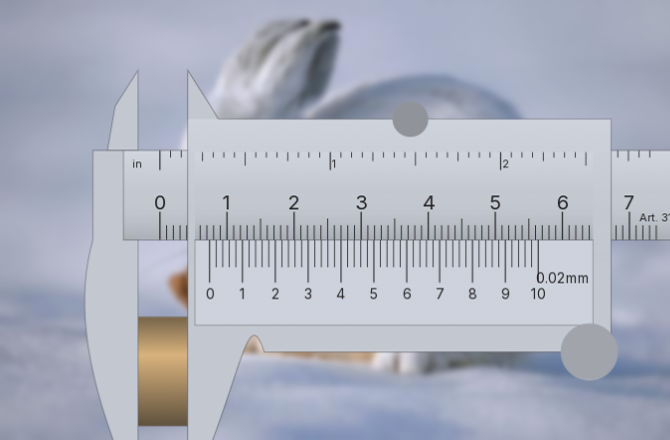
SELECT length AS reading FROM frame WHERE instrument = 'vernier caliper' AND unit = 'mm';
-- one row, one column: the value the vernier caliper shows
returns 7.4 mm
